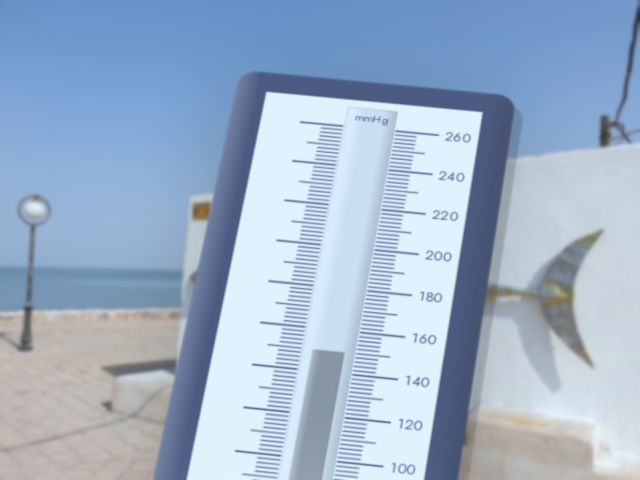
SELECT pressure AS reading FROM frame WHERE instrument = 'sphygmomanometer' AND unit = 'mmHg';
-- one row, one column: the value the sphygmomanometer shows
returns 150 mmHg
